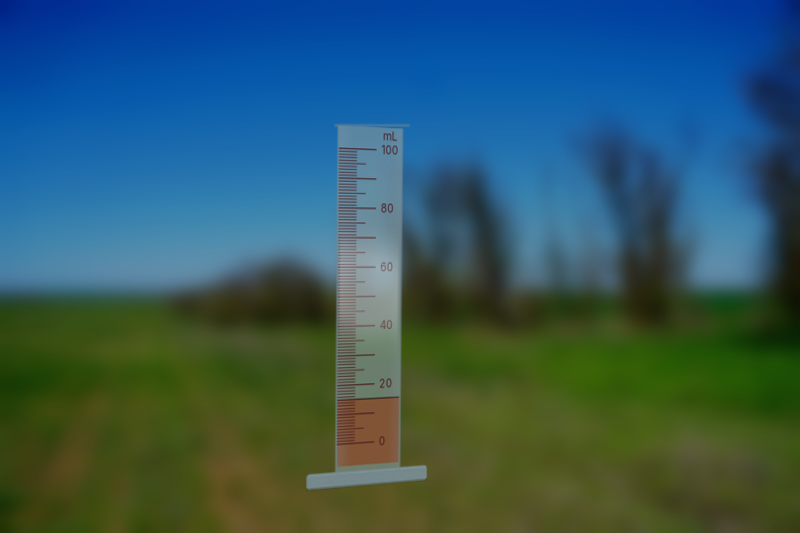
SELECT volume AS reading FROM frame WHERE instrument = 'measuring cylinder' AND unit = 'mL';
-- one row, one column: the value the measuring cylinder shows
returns 15 mL
